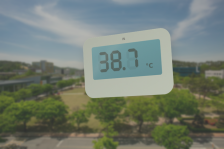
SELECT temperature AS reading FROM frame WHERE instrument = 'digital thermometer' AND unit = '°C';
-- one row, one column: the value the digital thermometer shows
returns 38.7 °C
